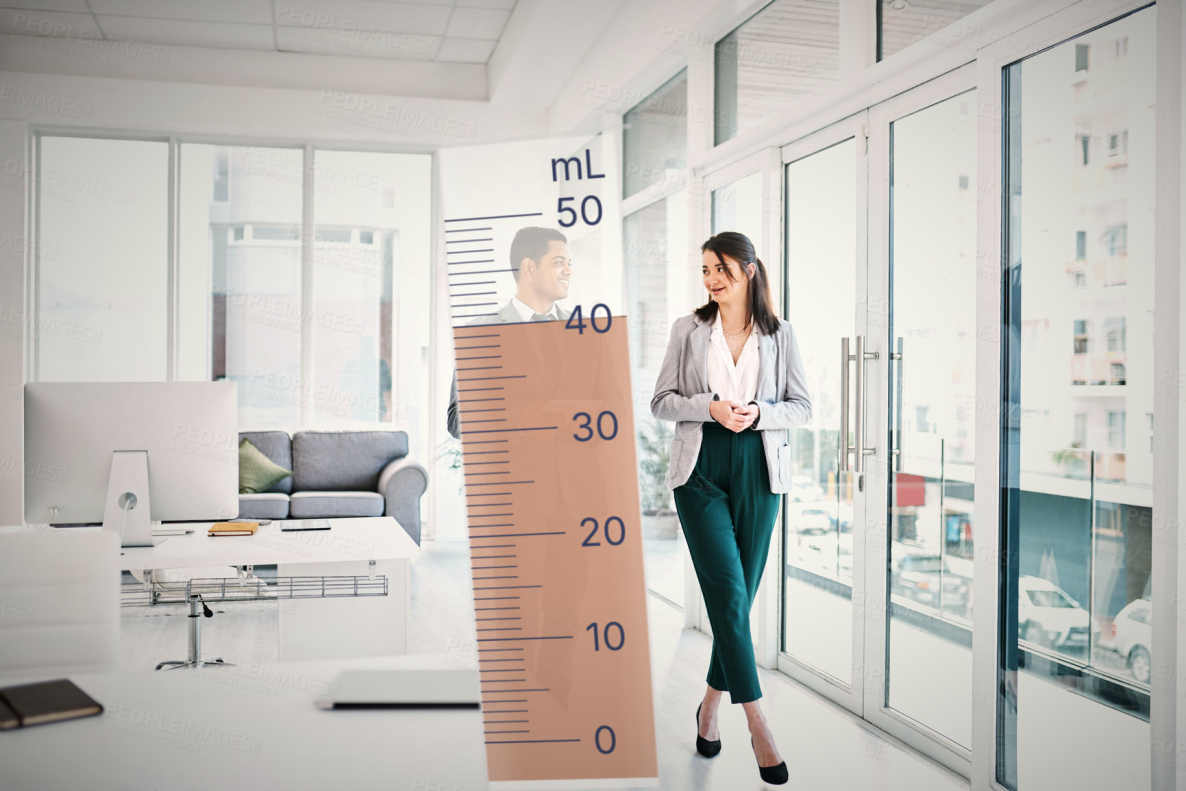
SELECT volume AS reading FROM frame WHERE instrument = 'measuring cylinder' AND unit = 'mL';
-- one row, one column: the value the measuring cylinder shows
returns 40 mL
